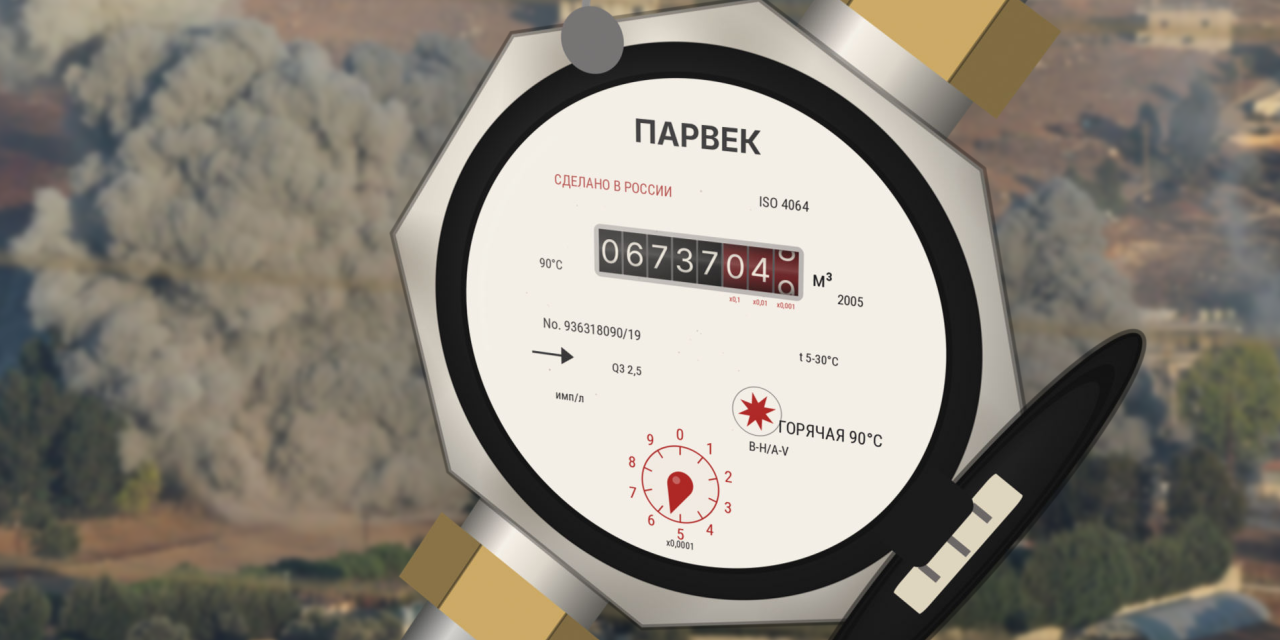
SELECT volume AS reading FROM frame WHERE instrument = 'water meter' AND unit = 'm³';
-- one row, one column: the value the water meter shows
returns 6737.0485 m³
